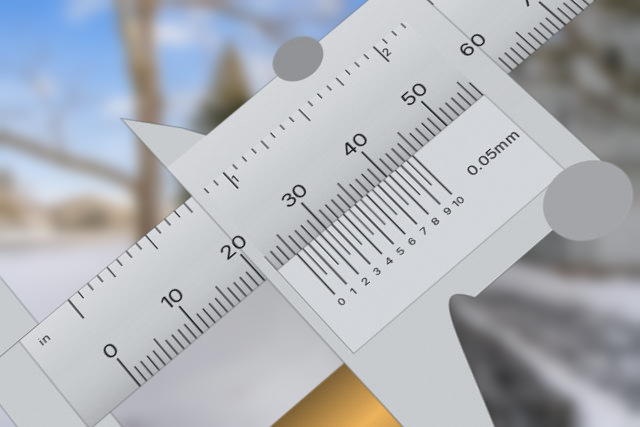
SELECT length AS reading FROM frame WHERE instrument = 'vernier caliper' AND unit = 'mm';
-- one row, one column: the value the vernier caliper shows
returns 25.2 mm
